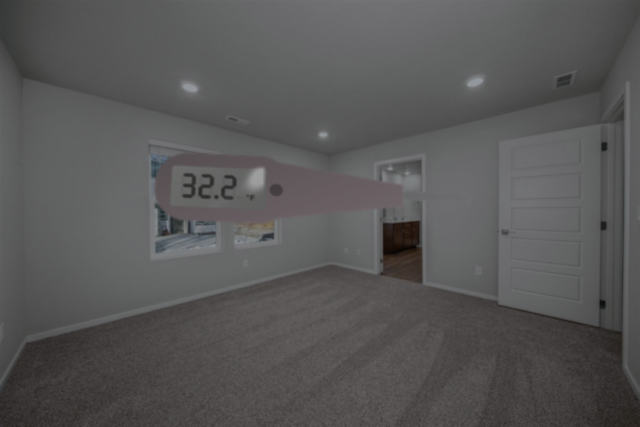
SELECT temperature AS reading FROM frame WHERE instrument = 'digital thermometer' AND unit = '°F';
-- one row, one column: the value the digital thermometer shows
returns 32.2 °F
